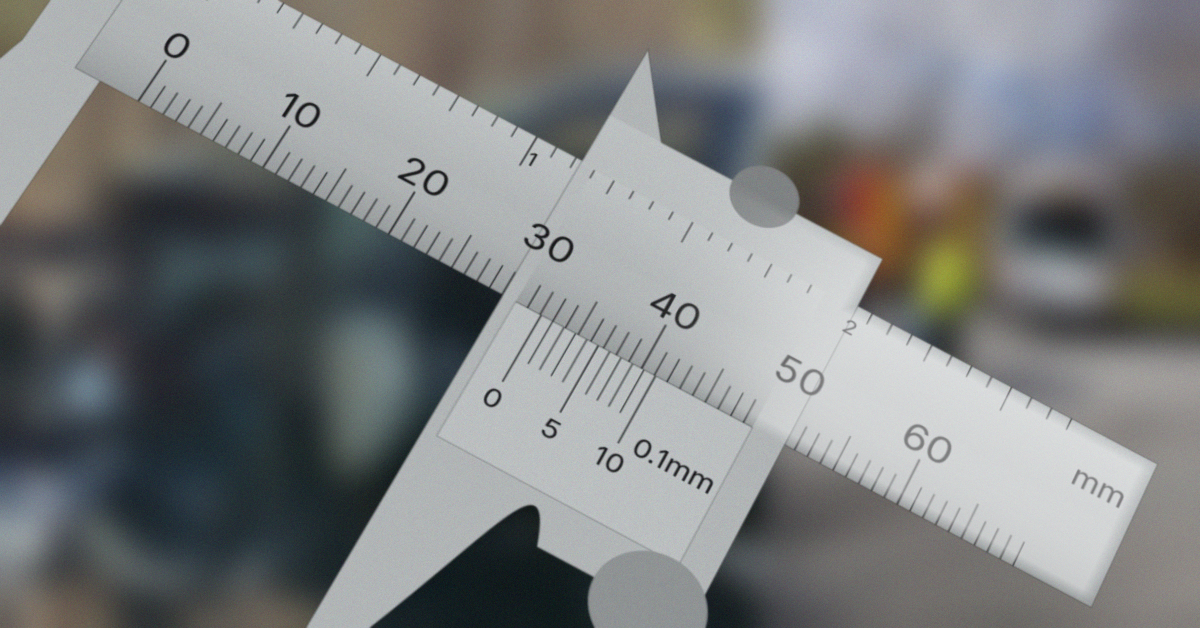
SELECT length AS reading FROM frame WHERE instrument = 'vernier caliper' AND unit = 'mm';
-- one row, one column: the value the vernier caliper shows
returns 32.1 mm
